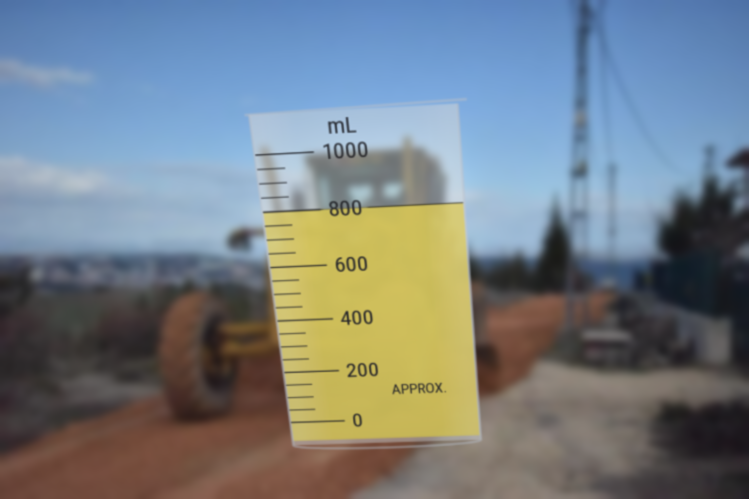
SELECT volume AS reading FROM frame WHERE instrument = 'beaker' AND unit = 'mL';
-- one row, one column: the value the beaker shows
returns 800 mL
